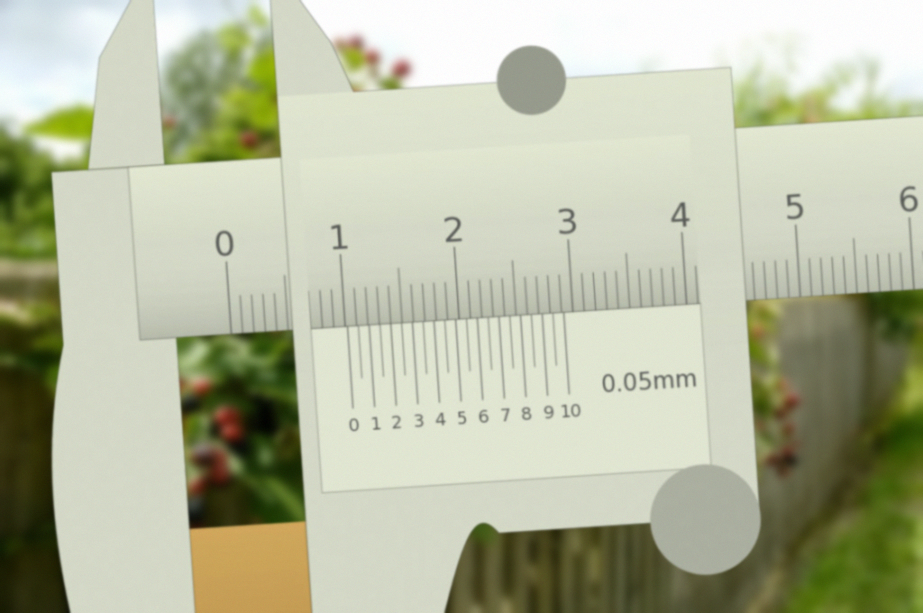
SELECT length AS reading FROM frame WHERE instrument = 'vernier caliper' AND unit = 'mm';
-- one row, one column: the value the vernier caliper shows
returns 10.2 mm
